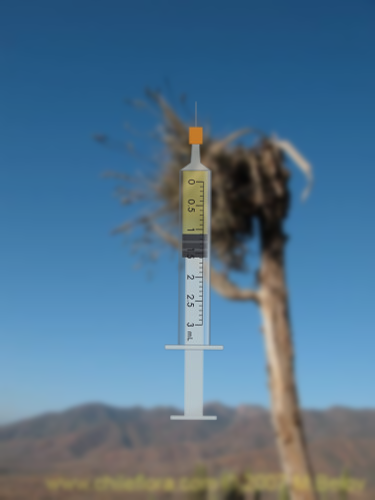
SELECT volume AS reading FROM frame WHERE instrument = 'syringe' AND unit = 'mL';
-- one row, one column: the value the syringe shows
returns 1.1 mL
